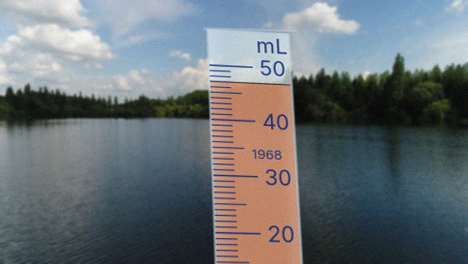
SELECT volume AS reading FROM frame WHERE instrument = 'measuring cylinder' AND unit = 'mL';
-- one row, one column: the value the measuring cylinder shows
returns 47 mL
